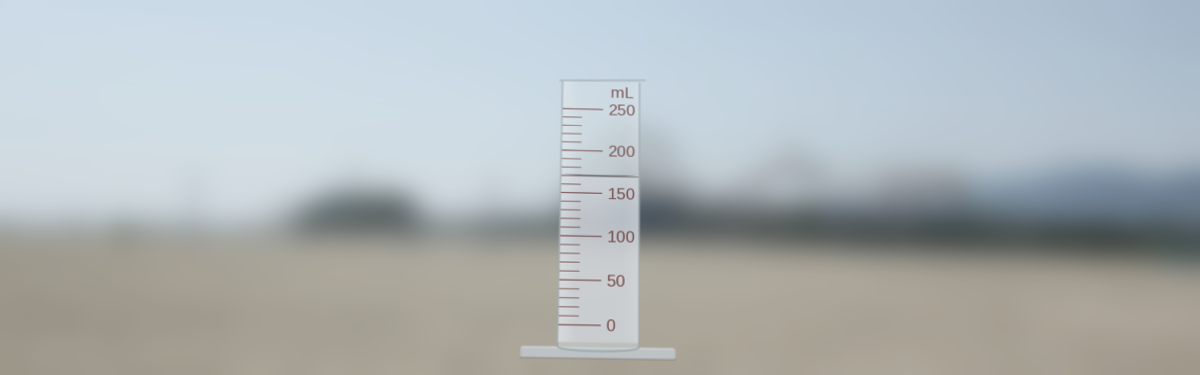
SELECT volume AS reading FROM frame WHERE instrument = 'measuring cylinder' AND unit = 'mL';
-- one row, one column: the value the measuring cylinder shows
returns 170 mL
